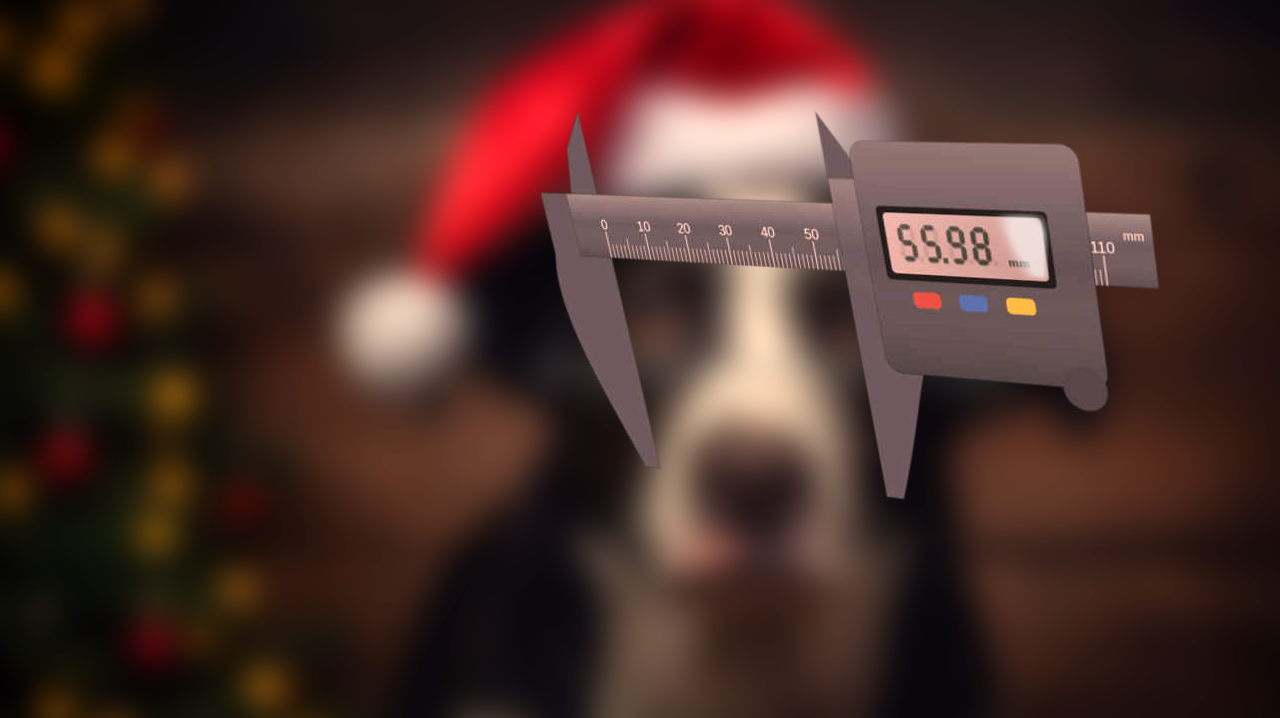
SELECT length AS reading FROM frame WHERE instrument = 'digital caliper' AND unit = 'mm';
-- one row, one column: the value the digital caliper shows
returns 55.98 mm
